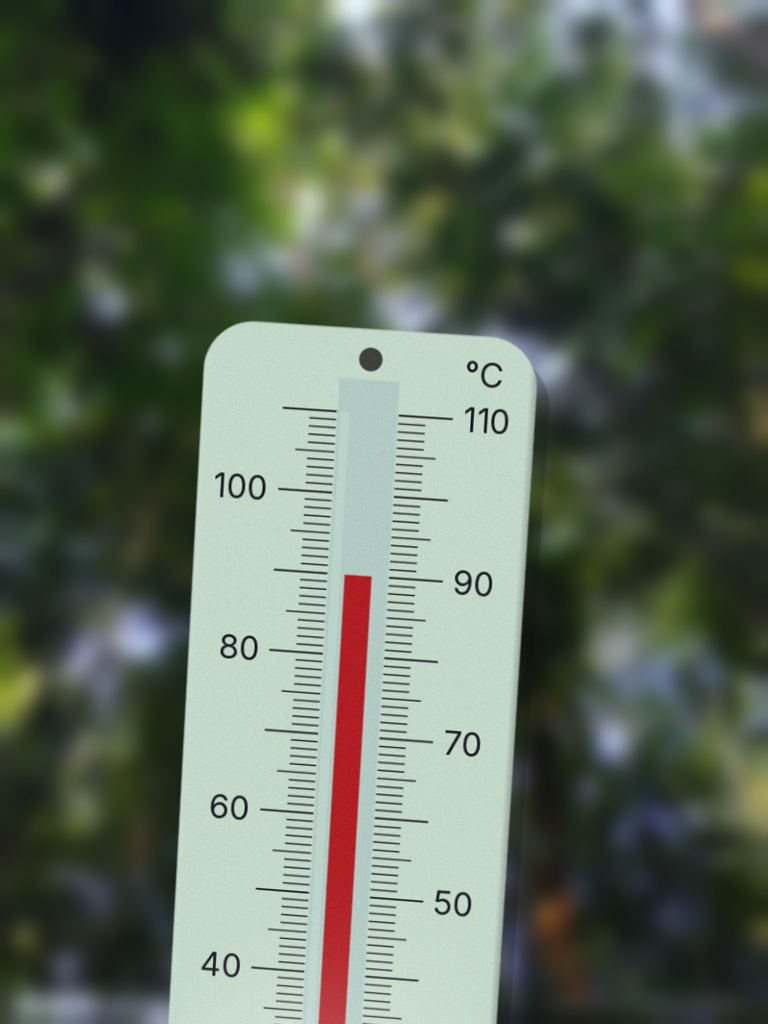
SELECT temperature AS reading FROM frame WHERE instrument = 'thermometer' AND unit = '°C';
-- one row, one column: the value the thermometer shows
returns 90 °C
